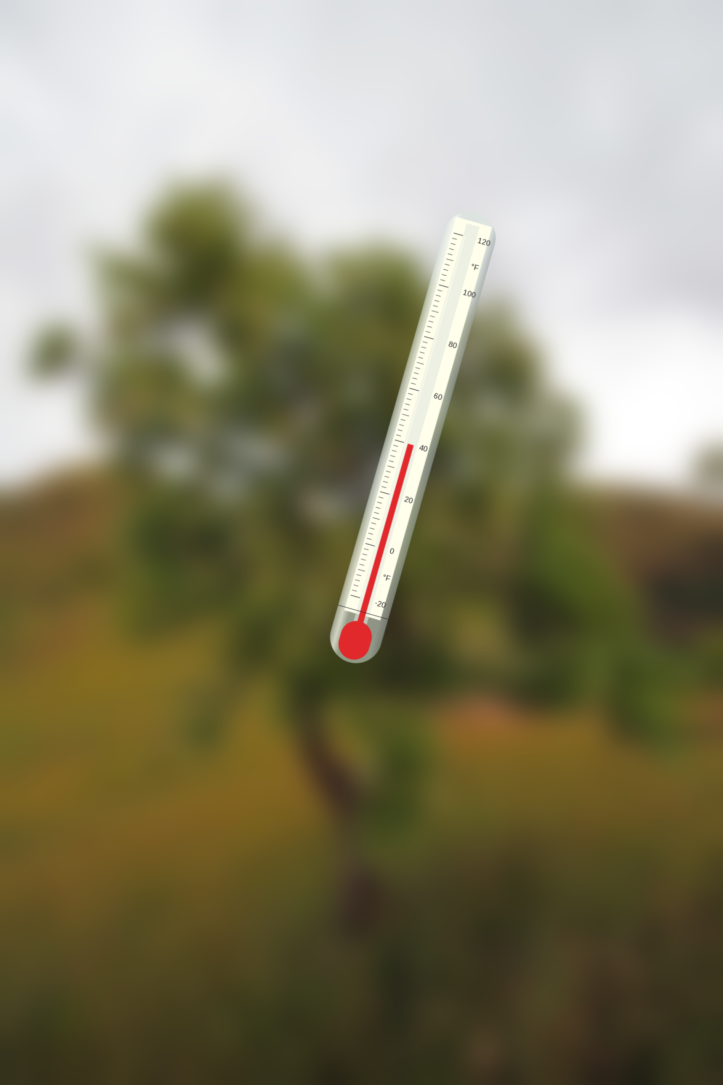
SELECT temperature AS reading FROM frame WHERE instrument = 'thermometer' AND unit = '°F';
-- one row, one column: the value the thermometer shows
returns 40 °F
